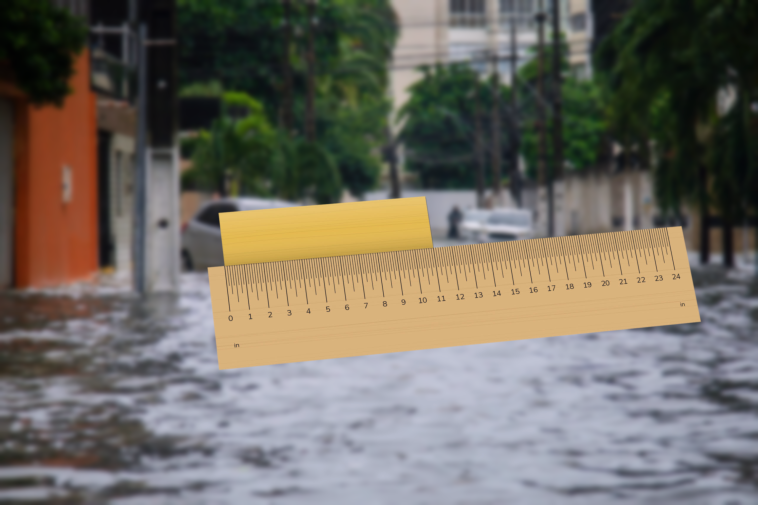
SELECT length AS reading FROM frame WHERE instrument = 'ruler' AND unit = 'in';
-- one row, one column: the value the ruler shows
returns 11 in
